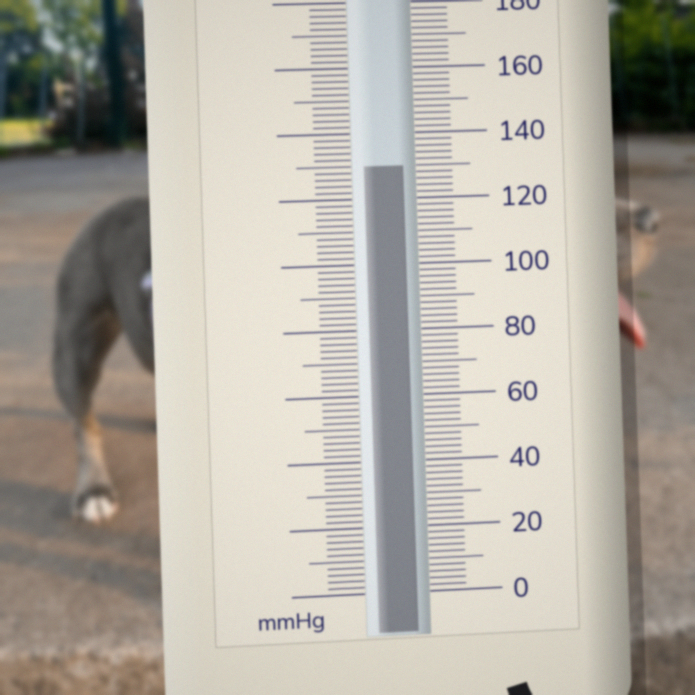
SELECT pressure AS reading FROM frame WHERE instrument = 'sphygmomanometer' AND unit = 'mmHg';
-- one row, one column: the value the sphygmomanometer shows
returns 130 mmHg
